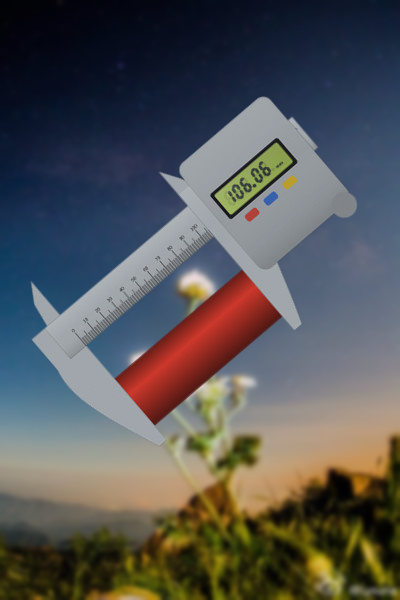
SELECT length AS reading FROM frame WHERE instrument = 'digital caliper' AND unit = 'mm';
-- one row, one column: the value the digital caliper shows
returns 106.06 mm
